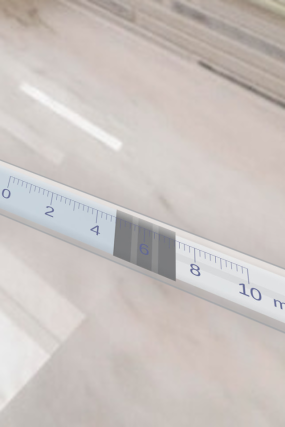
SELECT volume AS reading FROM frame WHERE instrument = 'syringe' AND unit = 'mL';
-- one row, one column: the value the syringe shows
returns 4.8 mL
